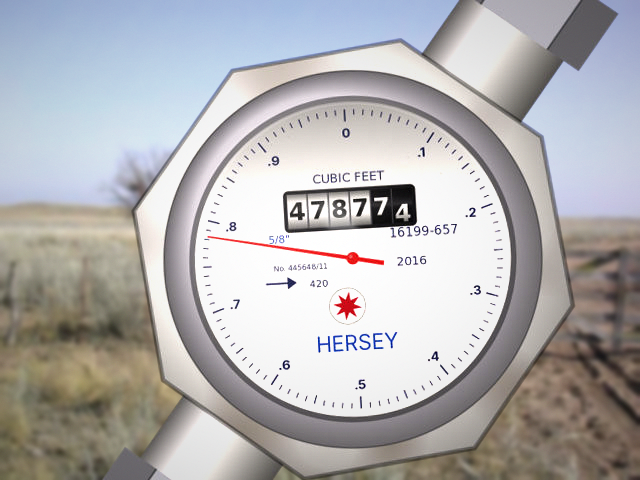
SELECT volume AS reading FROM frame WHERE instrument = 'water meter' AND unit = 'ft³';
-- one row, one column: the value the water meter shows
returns 478773.78 ft³
